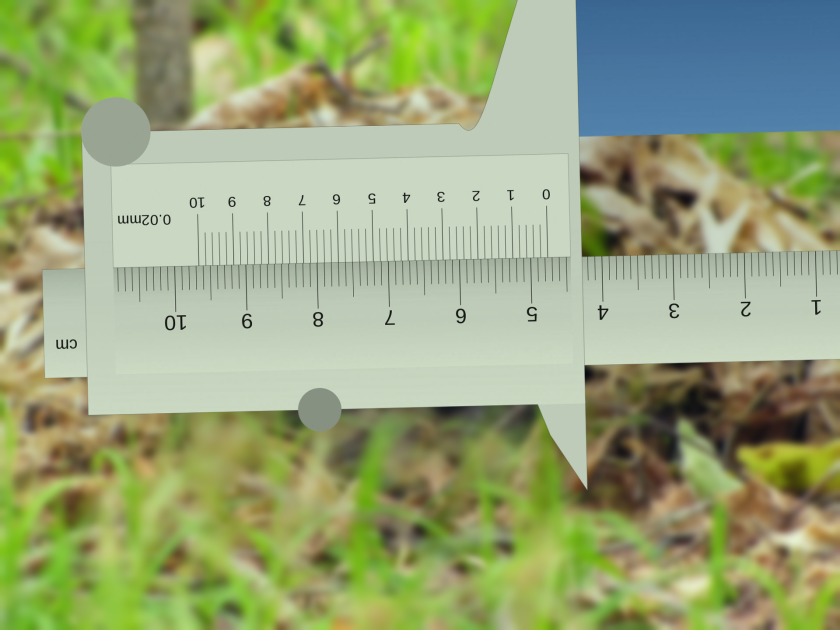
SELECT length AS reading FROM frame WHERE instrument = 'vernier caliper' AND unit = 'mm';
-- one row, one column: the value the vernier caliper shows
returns 47.6 mm
